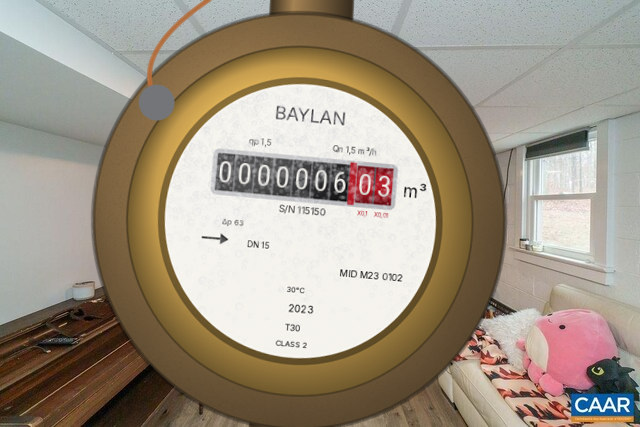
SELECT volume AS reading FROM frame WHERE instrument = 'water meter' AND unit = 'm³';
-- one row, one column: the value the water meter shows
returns 6.03 m³
